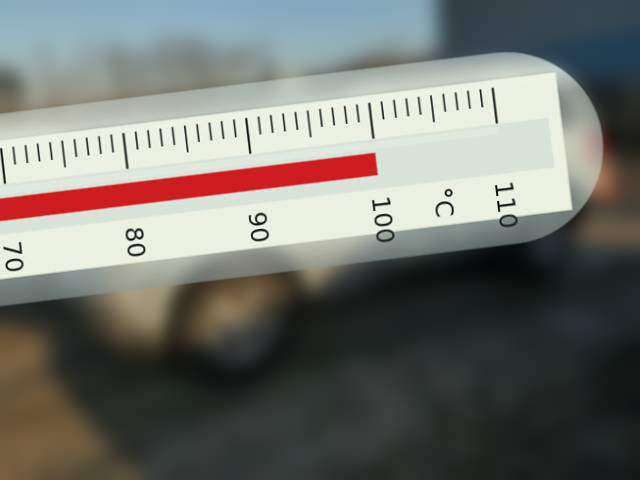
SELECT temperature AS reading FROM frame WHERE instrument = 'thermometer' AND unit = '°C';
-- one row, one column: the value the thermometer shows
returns 100 °C
